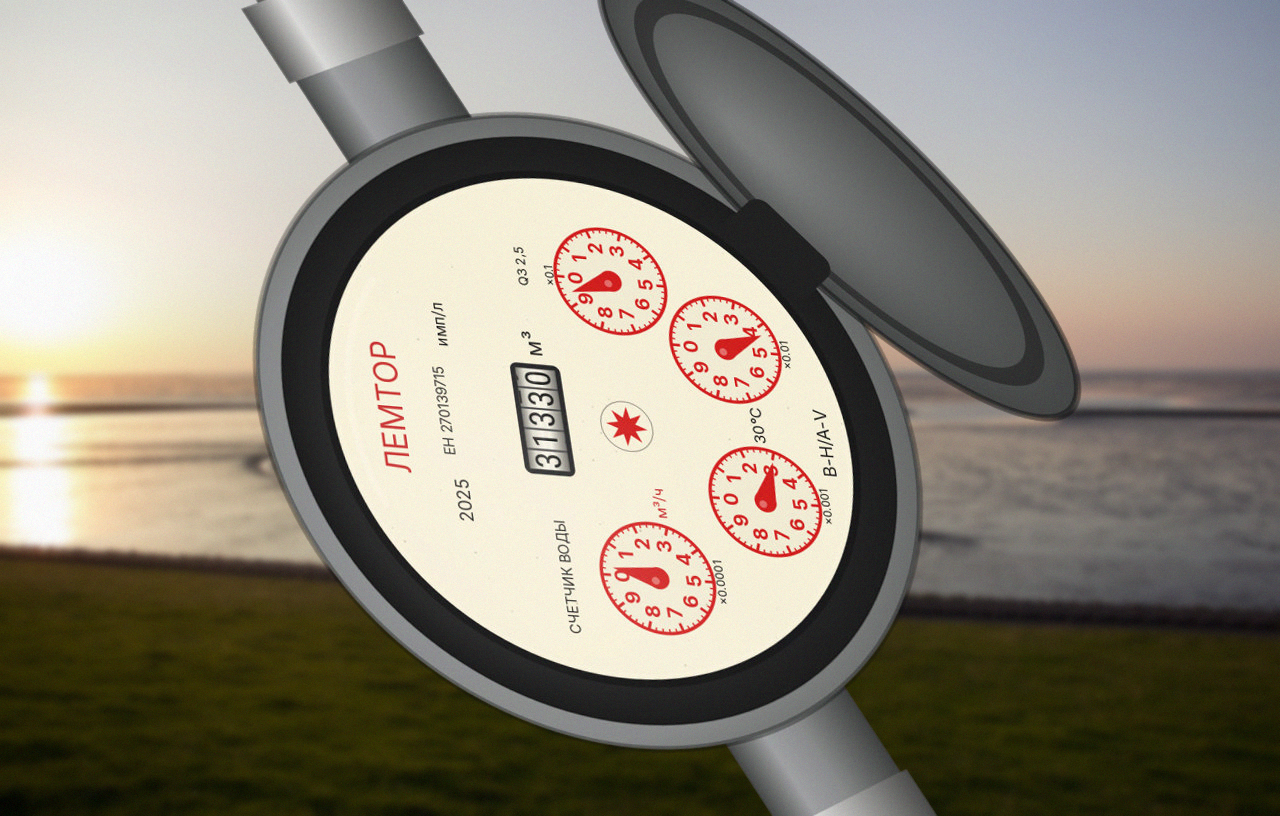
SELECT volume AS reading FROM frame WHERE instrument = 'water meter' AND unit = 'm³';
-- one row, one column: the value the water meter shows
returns 31329.9430 m³
